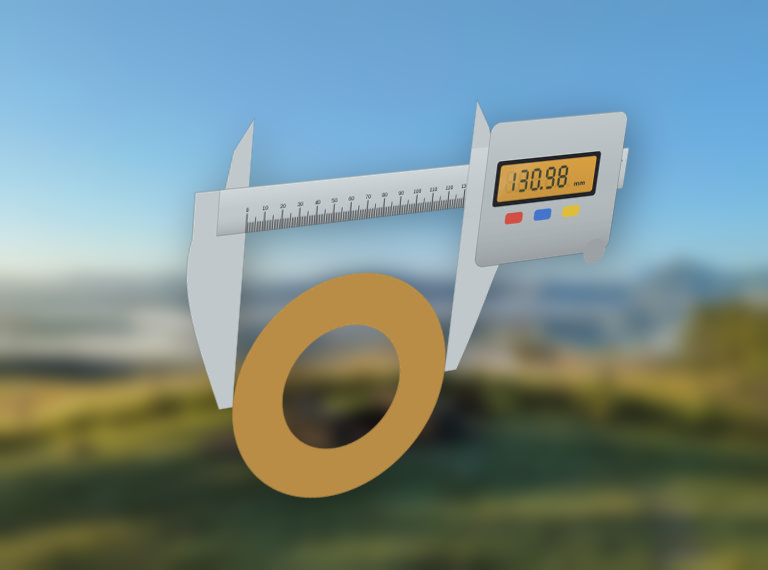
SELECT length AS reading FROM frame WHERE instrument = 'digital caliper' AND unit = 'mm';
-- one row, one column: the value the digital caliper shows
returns 130.98 mm
